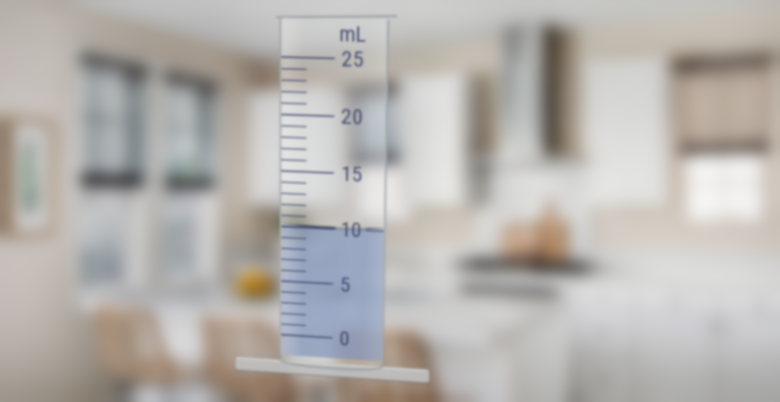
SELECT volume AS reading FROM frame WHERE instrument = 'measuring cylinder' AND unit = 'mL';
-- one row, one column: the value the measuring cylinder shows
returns 10 mL
